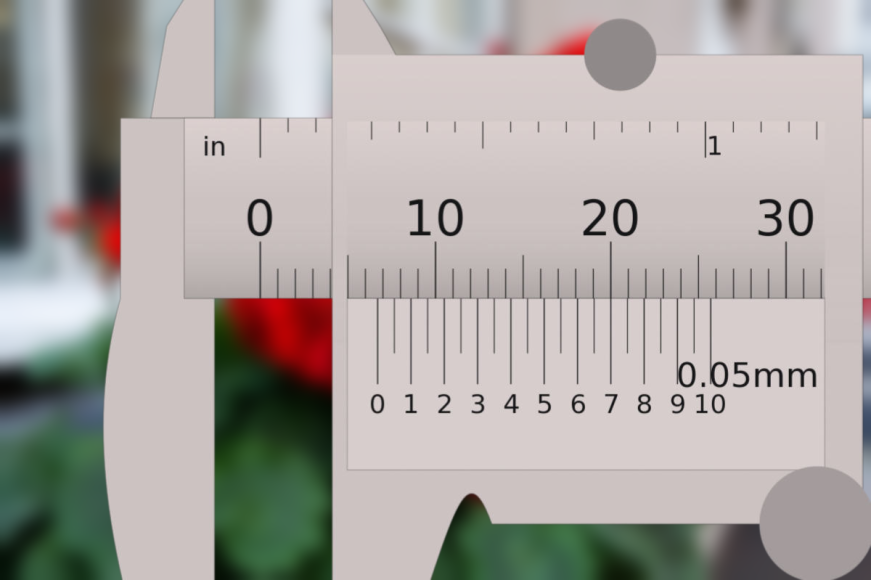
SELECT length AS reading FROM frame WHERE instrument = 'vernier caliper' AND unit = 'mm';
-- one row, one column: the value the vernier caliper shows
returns 6.7 mm
